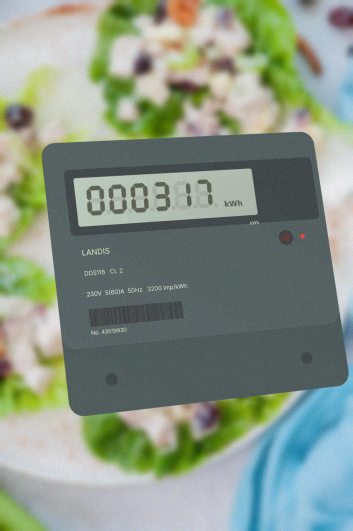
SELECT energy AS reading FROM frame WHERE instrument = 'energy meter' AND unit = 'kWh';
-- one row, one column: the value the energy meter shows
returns 317 kWh
